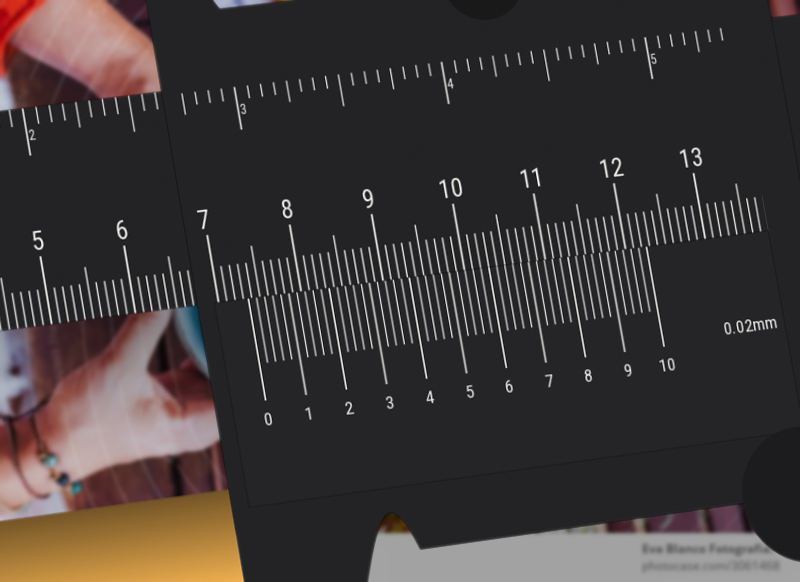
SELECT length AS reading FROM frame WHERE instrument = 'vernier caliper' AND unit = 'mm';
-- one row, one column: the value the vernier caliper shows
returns 73.6 mm
